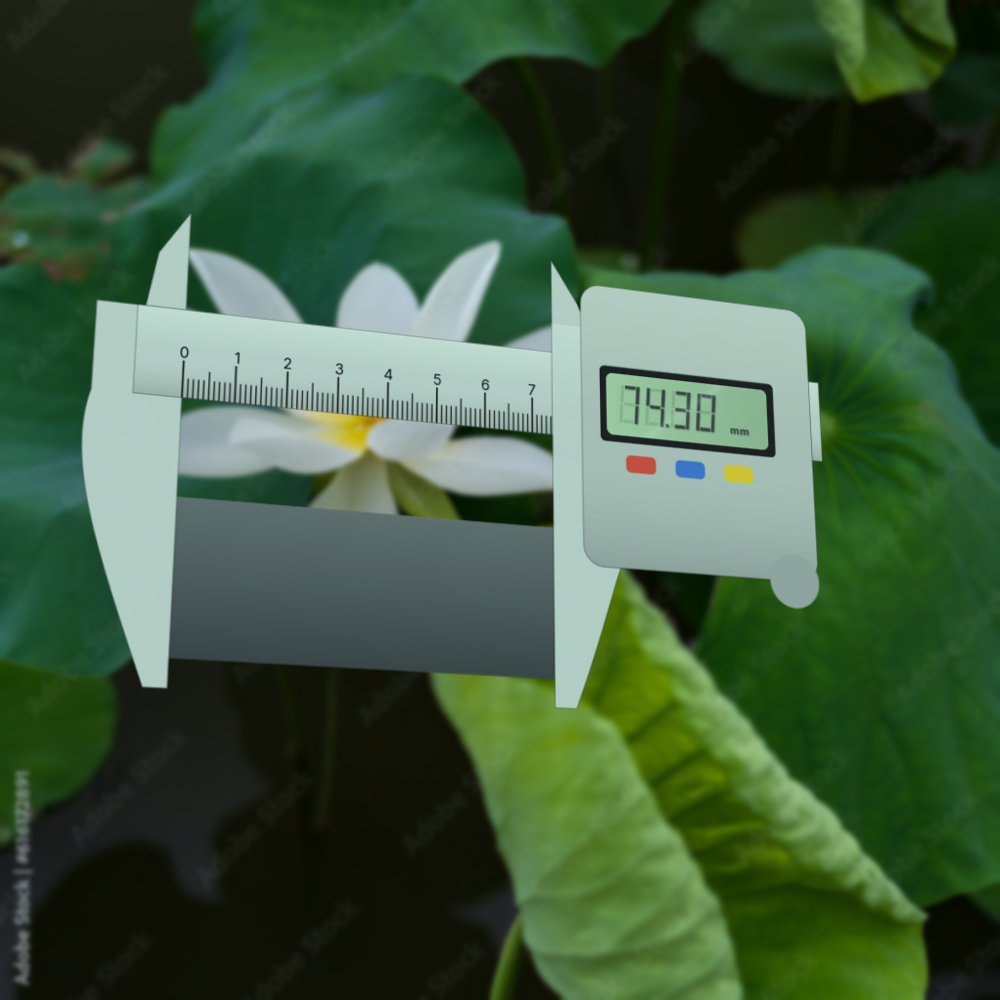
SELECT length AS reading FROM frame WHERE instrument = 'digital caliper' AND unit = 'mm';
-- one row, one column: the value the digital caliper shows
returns 74.30 mm
